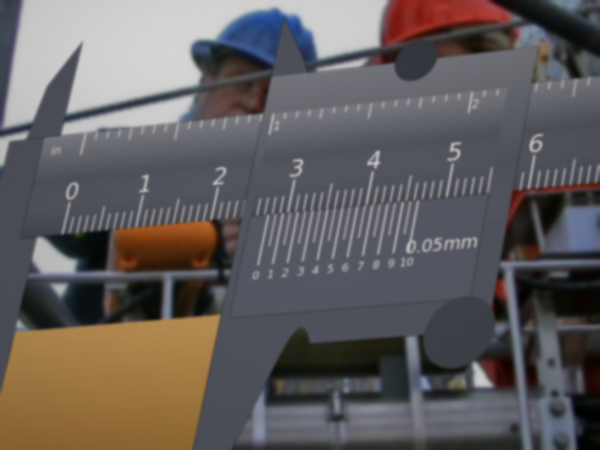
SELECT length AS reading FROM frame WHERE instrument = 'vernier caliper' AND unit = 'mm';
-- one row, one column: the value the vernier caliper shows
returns 27.5 mm
